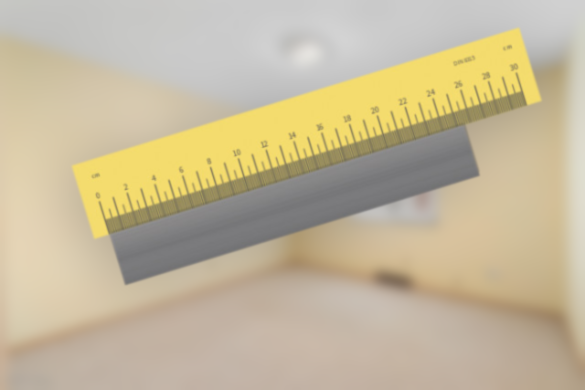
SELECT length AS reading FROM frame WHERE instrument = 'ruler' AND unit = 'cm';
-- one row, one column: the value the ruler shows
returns 25.5 cm
